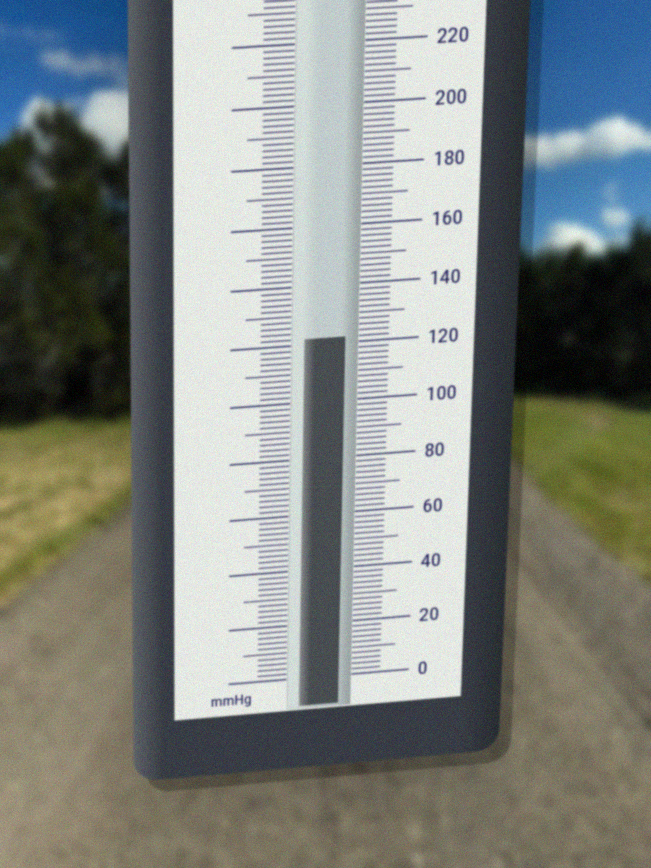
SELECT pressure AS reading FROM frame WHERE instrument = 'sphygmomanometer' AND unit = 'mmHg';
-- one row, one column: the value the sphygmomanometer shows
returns 122 mmHg
